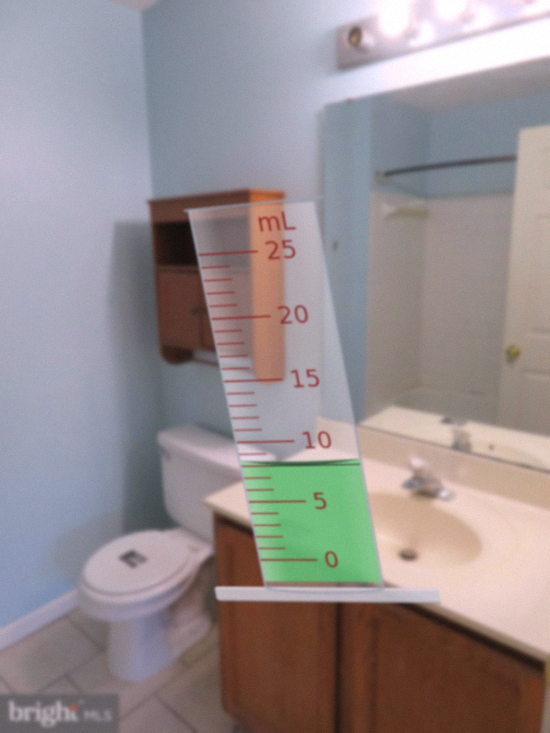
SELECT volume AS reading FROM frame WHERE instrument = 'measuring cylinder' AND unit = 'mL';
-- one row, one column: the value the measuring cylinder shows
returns 8 mL
